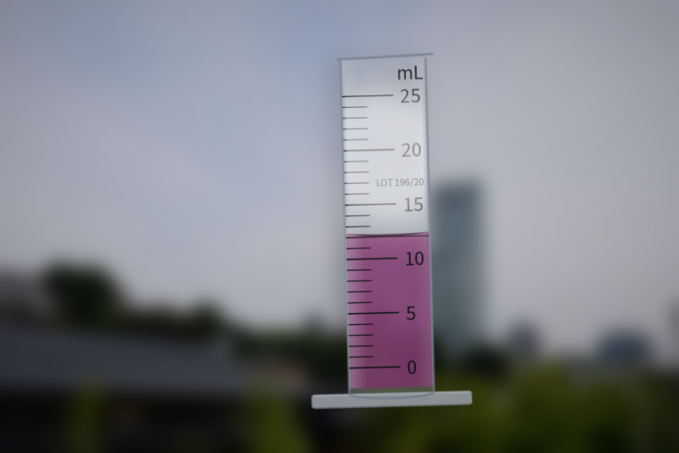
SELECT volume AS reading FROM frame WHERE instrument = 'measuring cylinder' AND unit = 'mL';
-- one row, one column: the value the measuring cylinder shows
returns 12 mL
